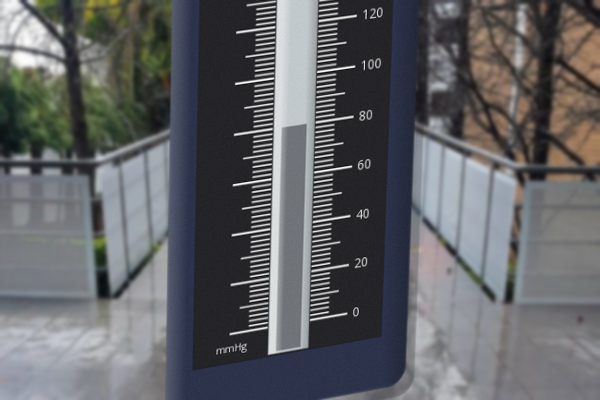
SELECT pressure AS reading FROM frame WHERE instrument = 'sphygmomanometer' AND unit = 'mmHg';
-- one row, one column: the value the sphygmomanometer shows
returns 80 mmHg
